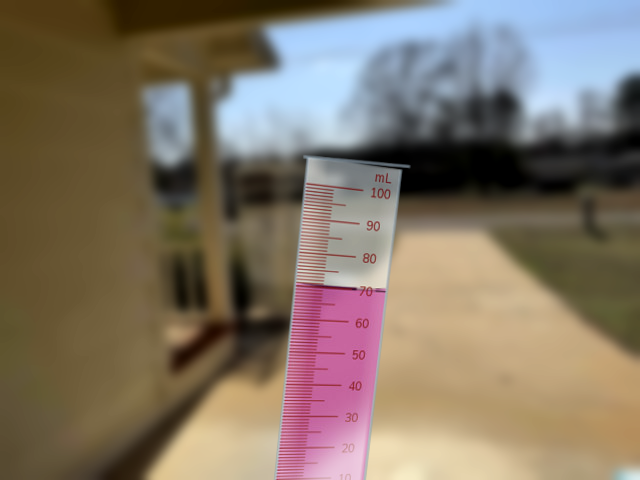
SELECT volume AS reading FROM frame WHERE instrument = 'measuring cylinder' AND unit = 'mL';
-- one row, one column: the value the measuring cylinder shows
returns 70 mL
